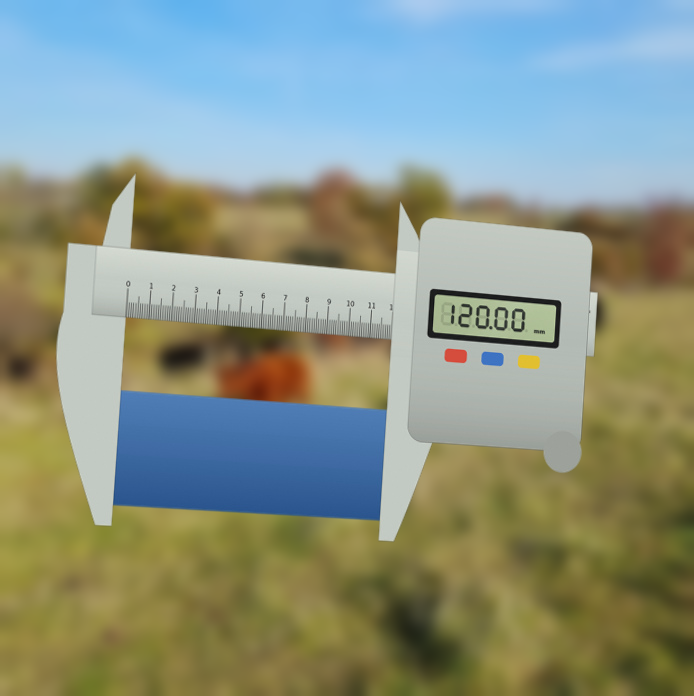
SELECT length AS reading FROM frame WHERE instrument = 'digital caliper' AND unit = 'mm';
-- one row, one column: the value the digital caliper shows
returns 120.00 mm
